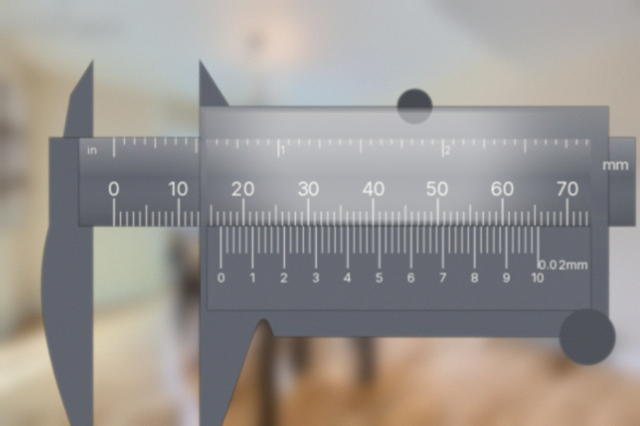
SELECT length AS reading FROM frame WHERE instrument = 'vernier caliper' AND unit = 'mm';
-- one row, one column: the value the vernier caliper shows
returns 16.5 mm
